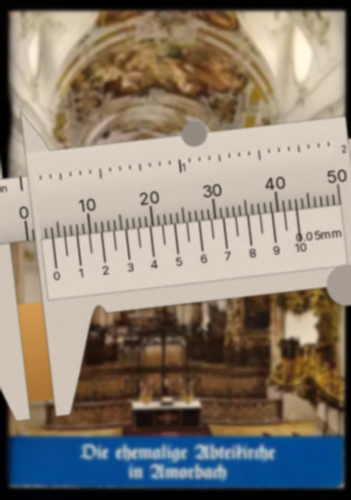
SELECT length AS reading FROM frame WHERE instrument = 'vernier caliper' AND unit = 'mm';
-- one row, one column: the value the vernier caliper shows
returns 4.0 mm
